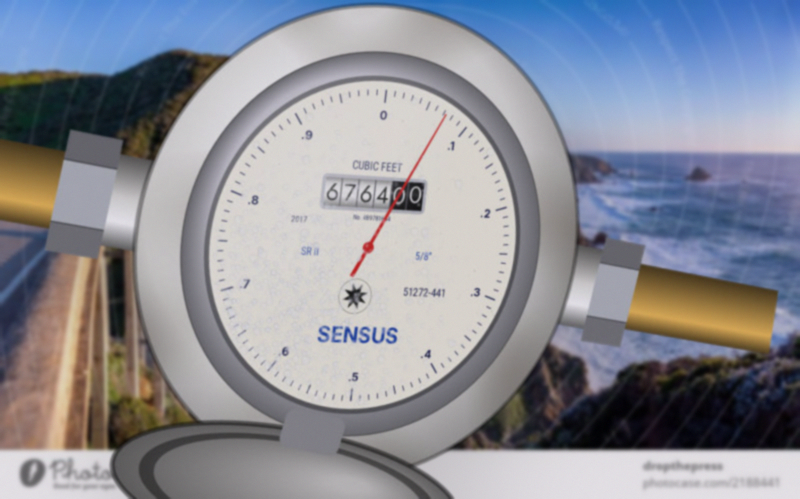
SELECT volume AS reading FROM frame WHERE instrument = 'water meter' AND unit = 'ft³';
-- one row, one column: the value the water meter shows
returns 676400.07 ft³
